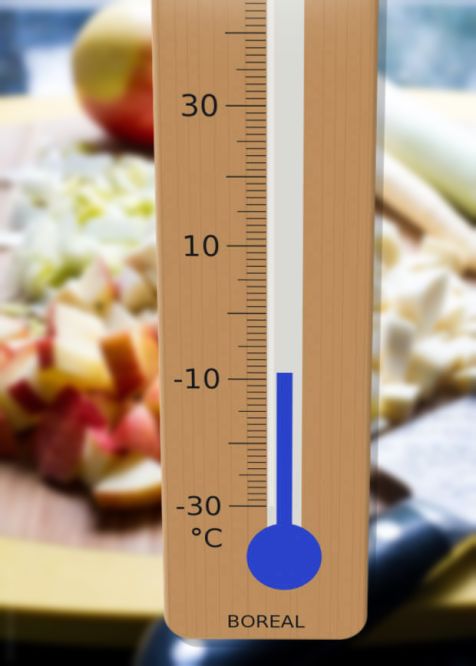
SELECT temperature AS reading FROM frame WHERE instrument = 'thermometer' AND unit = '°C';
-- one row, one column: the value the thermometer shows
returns -9 °C
